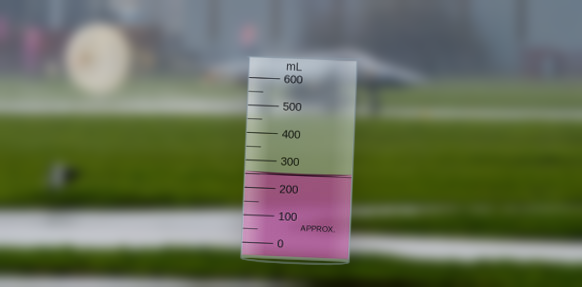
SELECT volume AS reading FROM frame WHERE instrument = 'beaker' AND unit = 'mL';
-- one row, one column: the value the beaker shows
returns 250 mL
